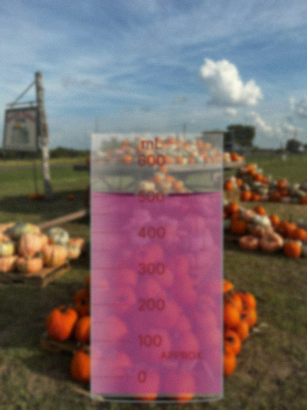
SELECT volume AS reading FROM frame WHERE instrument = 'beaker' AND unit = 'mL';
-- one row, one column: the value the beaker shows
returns 500 mL
